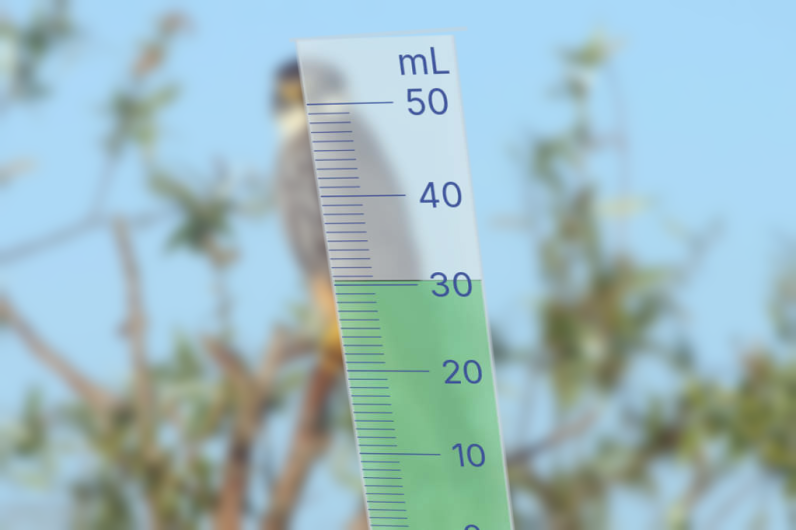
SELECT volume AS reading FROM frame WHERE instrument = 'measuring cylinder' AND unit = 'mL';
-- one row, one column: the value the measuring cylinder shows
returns 30.5 mL
